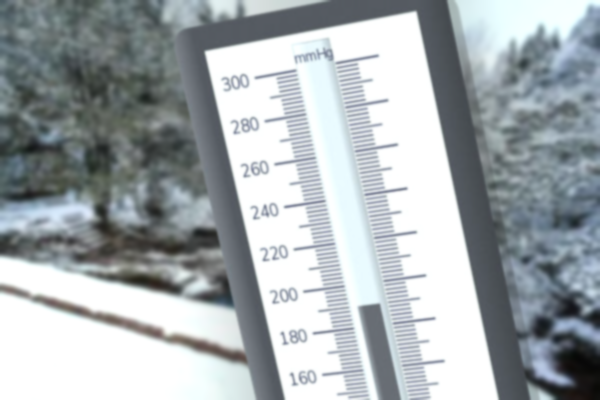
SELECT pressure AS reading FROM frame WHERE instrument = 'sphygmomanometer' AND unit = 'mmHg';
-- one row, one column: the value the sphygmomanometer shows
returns 190 mmHg
